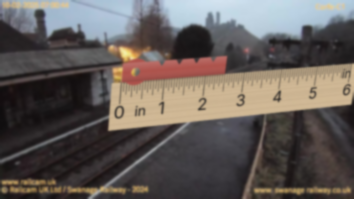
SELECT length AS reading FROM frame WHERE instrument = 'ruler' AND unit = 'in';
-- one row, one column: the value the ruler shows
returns 2.5 in
